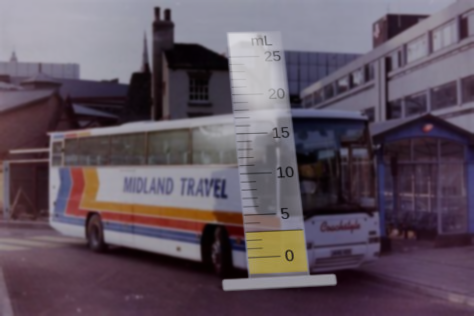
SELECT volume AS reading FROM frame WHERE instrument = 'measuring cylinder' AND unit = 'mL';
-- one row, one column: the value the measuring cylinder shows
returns 3 mL
